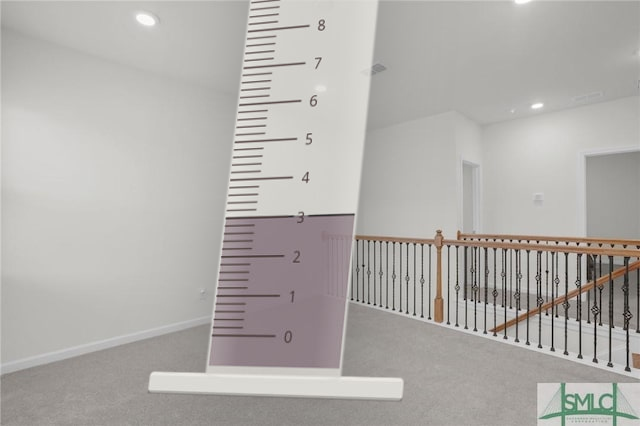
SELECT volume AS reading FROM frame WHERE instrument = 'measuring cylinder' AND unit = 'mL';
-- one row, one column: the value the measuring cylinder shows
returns 3 mL
